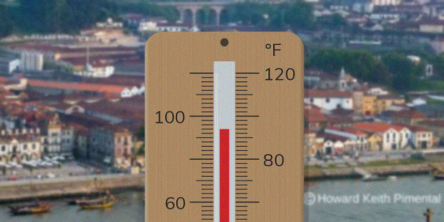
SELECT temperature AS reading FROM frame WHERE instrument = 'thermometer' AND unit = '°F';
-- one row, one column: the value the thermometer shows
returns 94 °F
